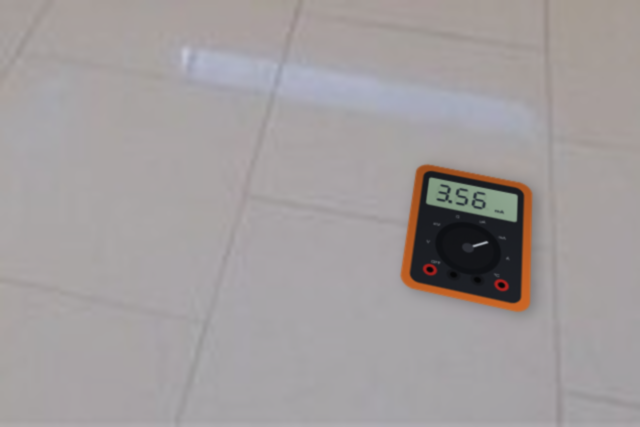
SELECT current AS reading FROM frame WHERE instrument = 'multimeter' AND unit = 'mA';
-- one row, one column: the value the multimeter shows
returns 3.56 mA
